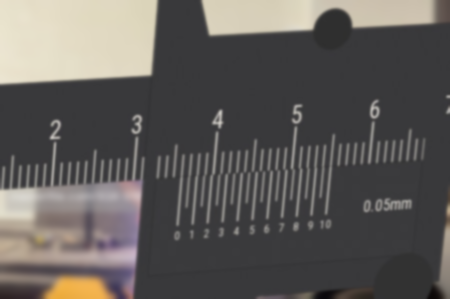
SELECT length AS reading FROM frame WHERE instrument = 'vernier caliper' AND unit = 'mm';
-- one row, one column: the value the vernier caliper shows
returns 36.0 mm
